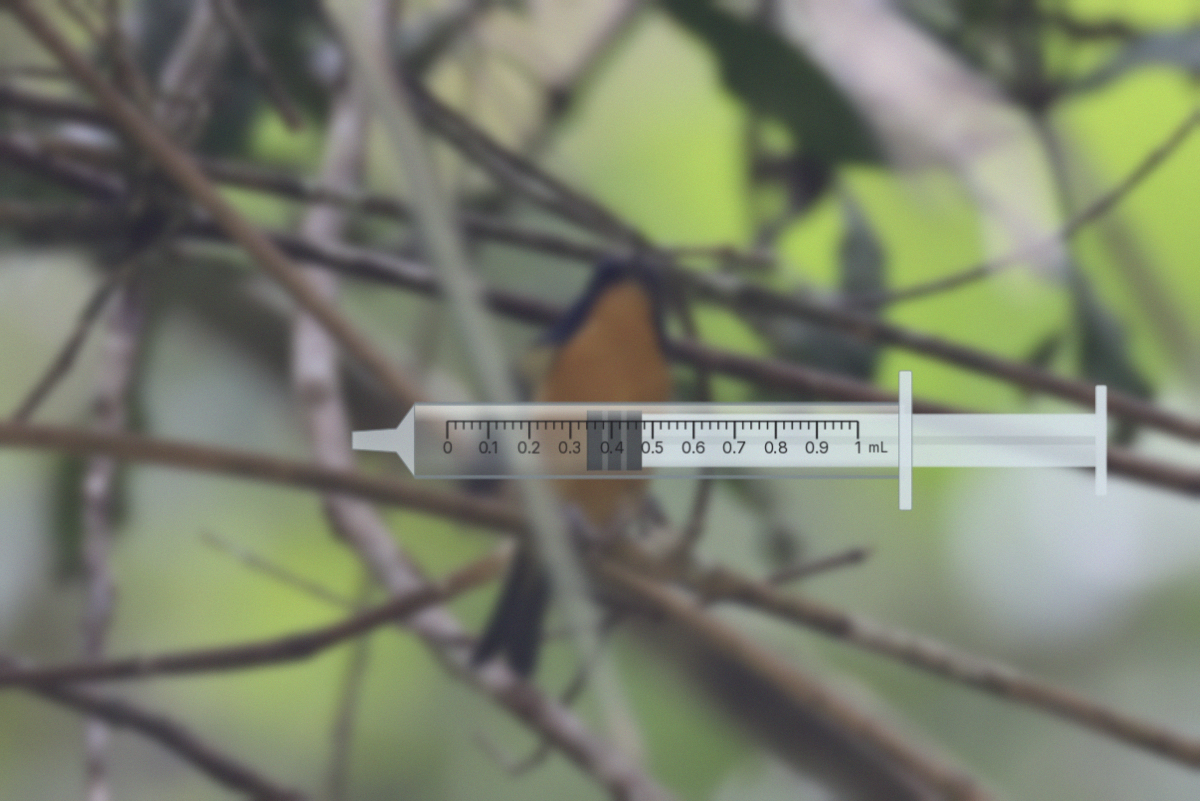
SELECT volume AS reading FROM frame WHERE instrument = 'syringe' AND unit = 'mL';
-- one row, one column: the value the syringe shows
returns 0.34 mL
